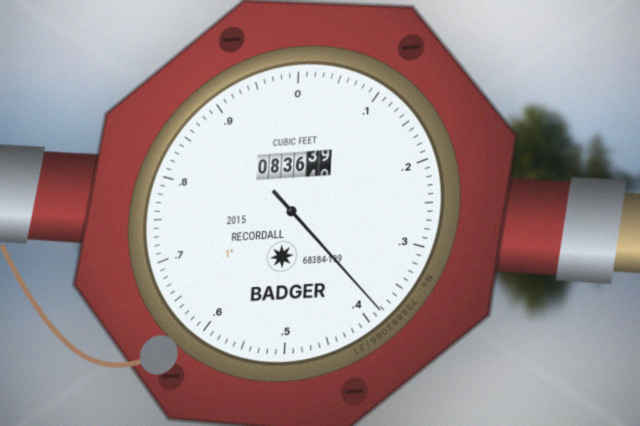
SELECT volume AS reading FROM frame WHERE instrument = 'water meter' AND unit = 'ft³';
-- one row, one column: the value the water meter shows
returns 83639.38 ft³
